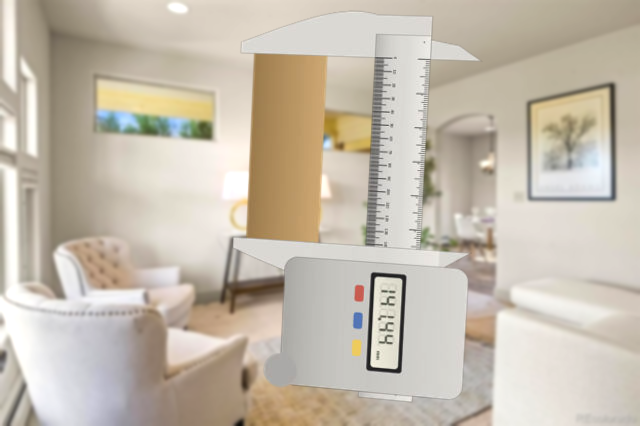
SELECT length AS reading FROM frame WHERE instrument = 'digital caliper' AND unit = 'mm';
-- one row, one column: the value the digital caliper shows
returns 141.44 mm
